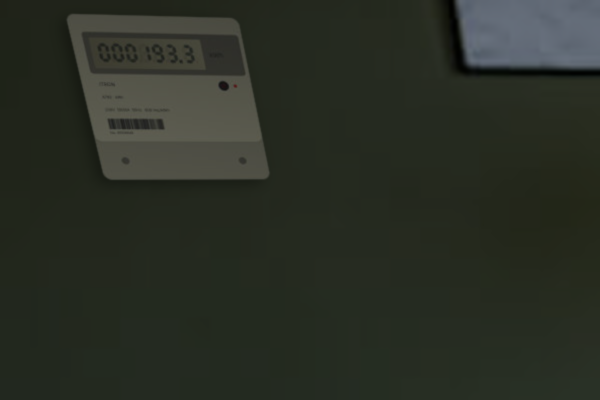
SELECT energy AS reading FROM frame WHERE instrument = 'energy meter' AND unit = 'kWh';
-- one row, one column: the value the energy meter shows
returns 193.3 kWh
